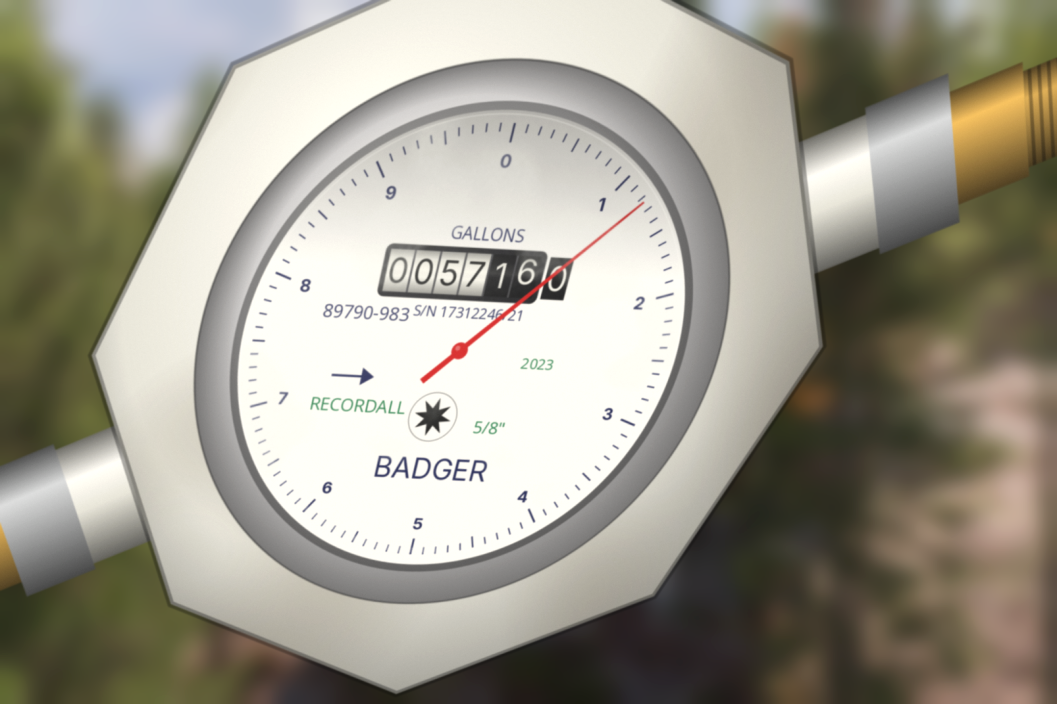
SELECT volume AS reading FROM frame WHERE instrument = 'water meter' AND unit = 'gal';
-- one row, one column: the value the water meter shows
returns 57161.2 gal
